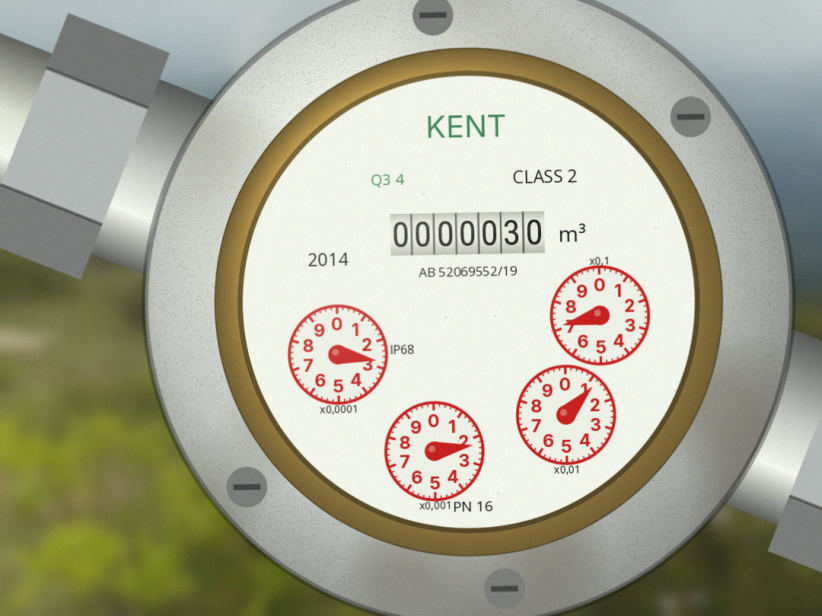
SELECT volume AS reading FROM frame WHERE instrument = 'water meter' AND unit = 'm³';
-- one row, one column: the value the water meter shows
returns 30.7122 m³
